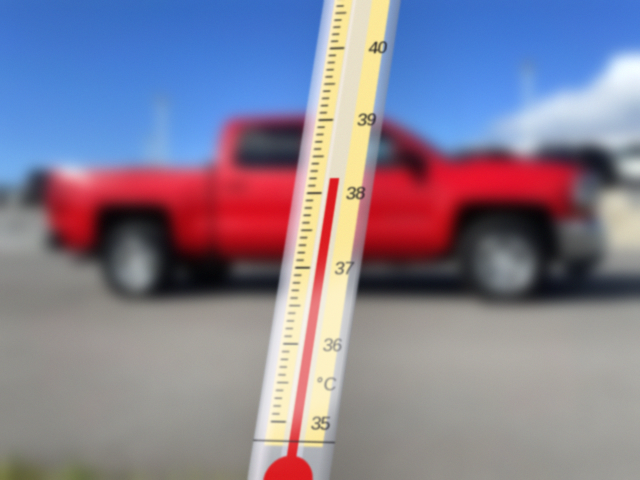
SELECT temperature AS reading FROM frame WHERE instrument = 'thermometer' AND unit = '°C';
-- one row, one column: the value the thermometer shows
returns 38.2 °C
